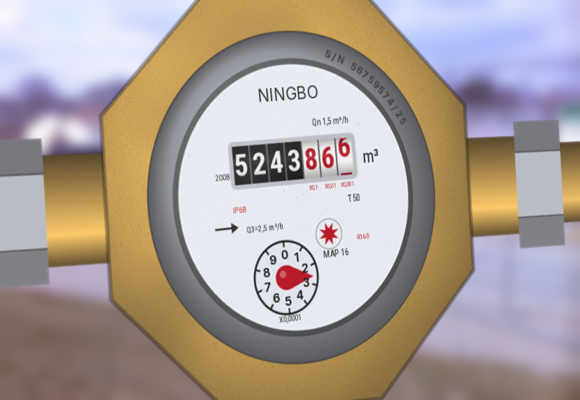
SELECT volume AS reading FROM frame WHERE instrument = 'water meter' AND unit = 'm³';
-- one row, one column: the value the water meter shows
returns 5243.8662 m³
